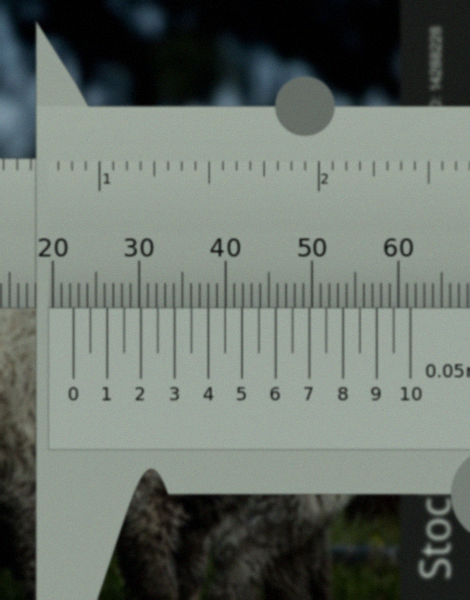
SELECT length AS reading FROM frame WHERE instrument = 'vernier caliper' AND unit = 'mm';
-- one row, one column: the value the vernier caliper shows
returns 22.4 mm
